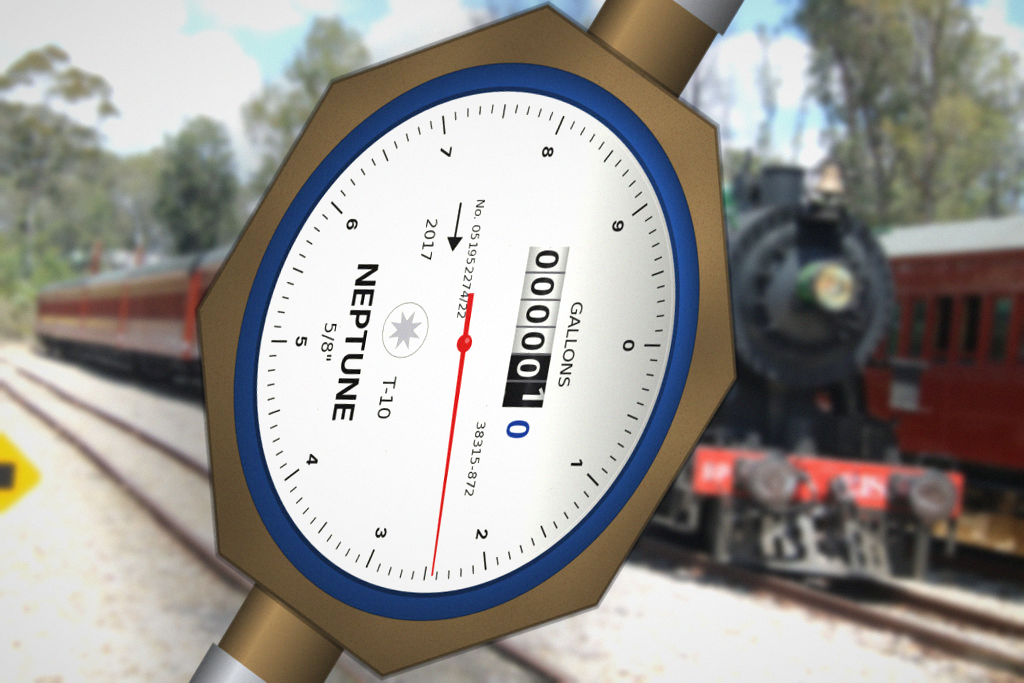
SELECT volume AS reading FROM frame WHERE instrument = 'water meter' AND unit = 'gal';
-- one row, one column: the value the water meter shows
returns 12.4 gal
